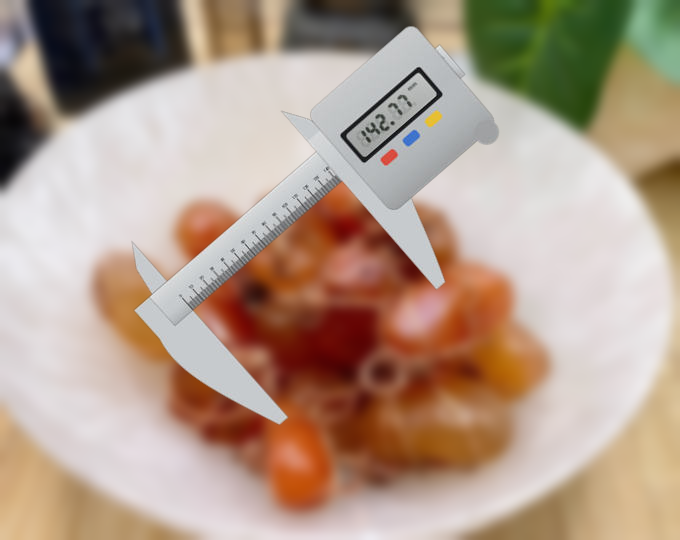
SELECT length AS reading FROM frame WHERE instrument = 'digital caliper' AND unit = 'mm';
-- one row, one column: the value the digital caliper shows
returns 142.77 mm
